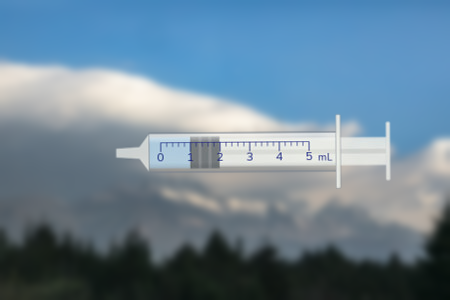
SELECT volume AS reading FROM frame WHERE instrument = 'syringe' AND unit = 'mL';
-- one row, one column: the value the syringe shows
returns 1 mL
